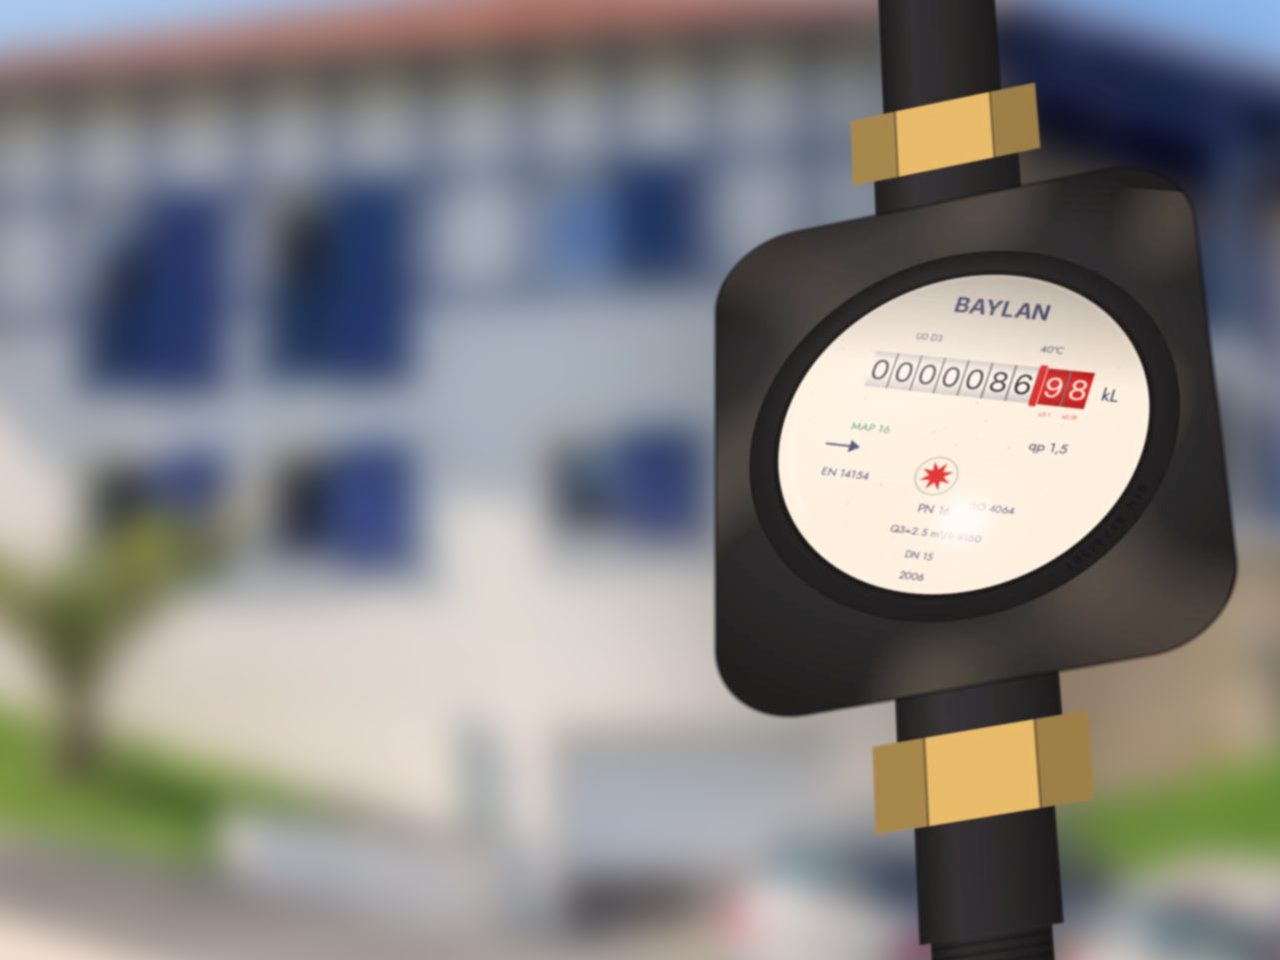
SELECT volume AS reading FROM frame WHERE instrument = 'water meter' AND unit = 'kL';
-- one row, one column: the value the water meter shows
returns 86.98 kL
